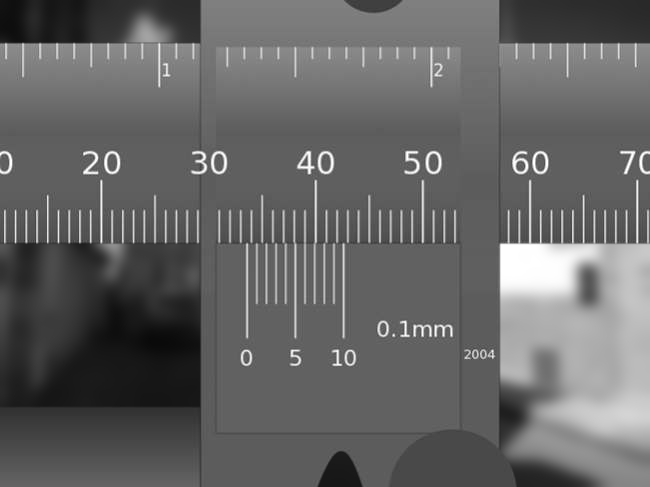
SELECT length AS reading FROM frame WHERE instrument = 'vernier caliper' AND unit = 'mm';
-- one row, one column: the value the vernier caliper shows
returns 33.6 mm
